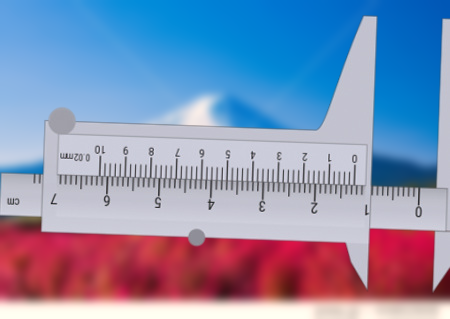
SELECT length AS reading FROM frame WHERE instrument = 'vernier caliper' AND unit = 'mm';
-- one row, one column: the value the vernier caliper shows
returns 12.5 mm
